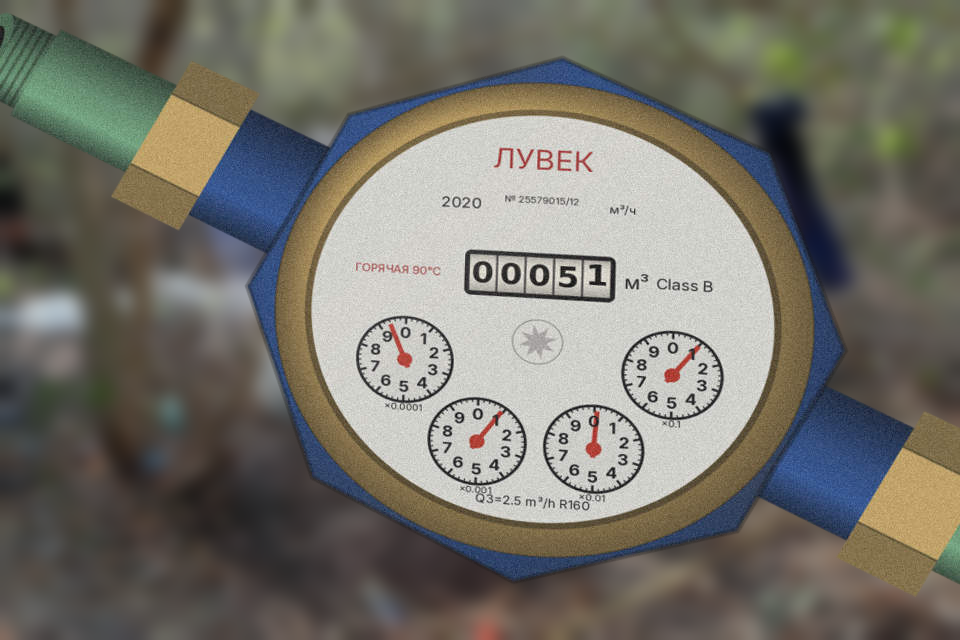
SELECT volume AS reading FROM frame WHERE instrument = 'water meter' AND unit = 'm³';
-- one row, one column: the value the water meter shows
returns 51.1009 m³
